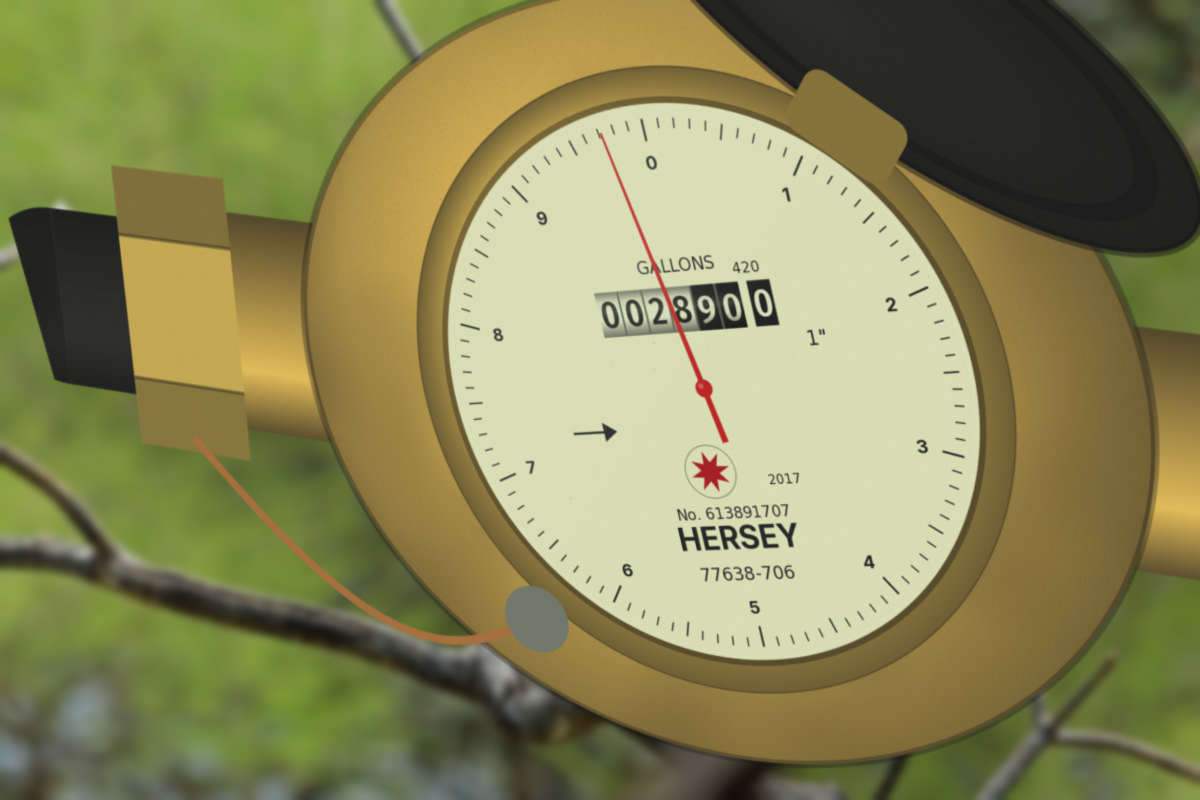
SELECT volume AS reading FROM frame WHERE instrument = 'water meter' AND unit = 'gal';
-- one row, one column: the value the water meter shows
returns 28899.7 gal
